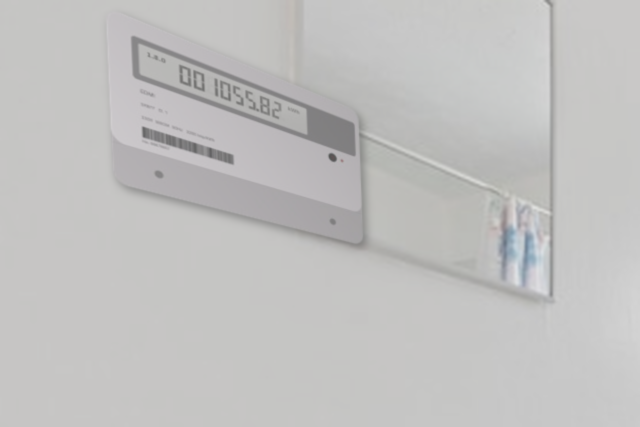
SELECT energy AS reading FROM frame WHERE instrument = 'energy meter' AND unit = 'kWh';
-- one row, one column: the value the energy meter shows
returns 1055.82 kWh
